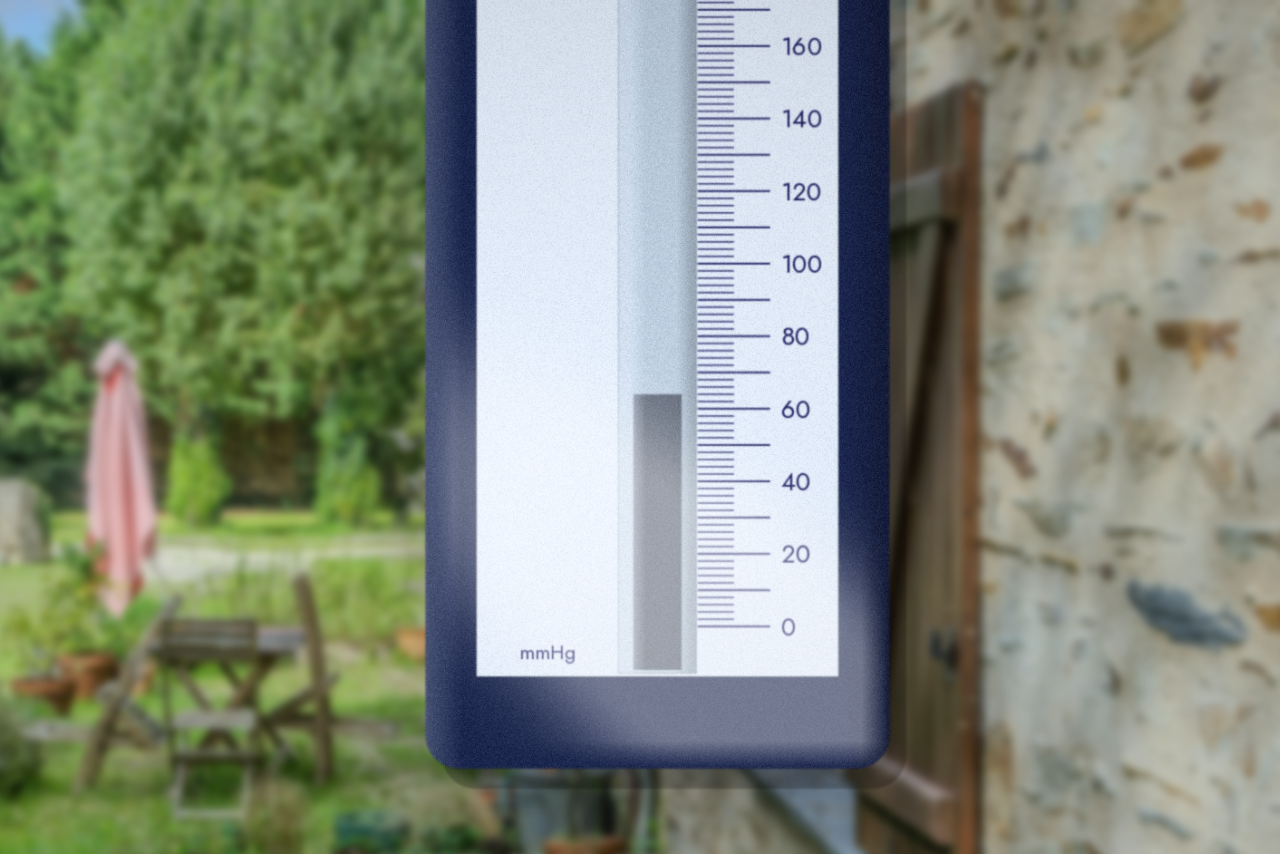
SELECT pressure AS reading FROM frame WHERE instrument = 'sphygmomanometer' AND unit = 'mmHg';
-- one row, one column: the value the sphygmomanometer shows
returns 64 mmHg
